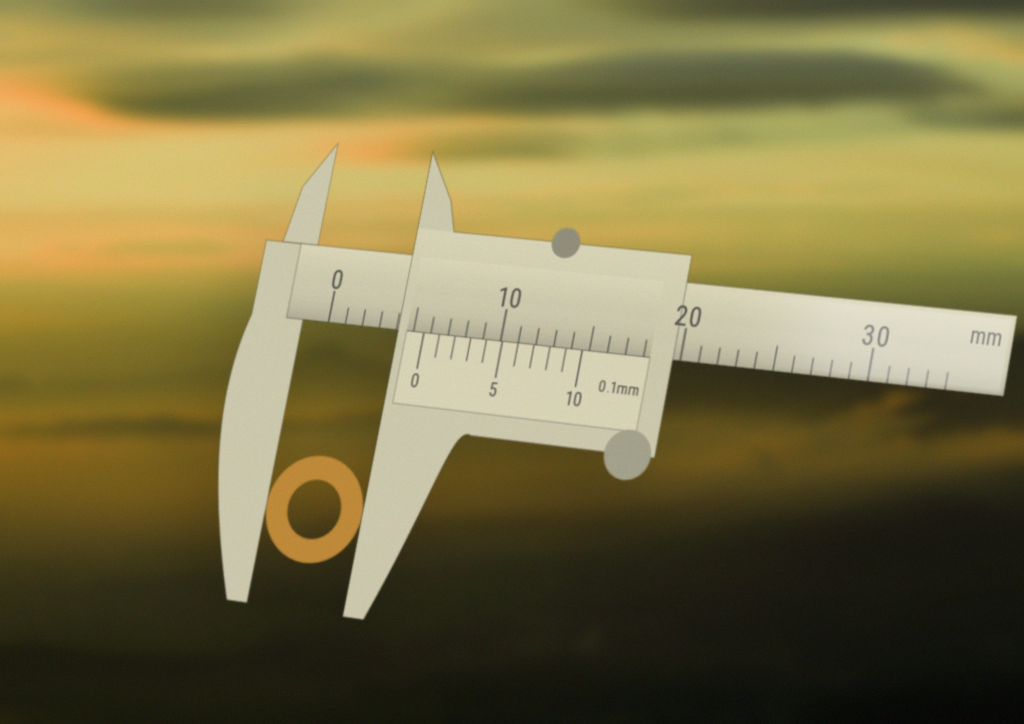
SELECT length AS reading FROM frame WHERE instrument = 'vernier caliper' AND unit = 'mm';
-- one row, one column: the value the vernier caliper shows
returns 5.6 mm
